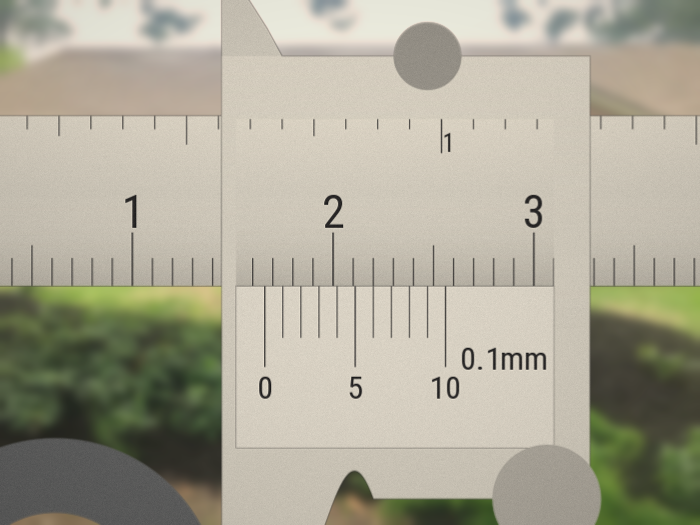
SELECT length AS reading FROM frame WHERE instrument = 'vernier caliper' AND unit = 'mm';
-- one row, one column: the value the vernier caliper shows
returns 16.6 mm
